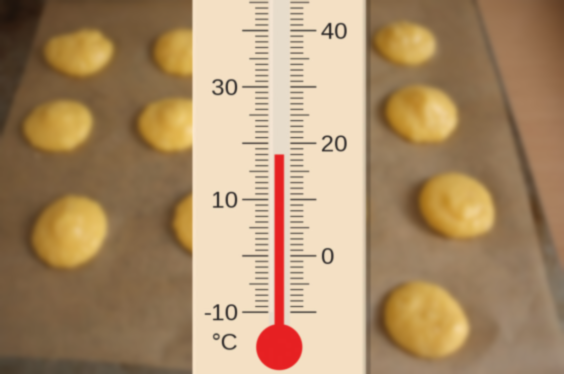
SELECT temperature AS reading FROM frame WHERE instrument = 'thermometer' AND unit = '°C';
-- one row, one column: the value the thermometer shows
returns 18 °C
